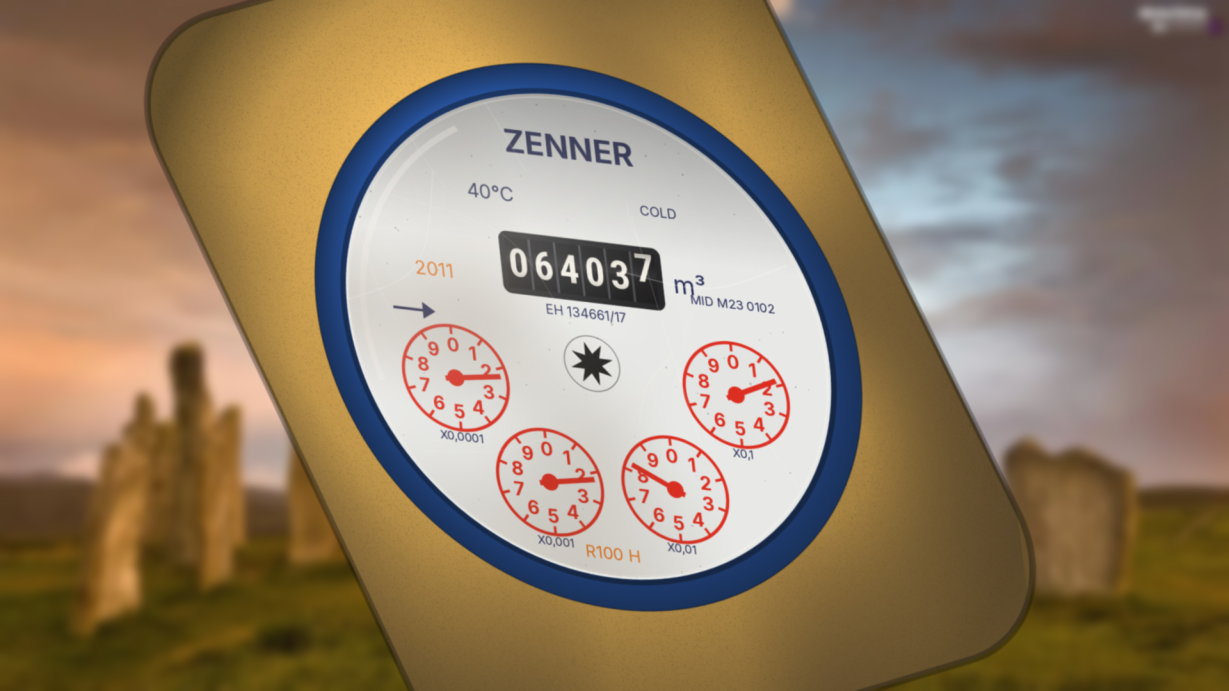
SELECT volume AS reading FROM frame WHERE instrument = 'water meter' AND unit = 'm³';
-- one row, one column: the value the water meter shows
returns 64037.1822 m³
